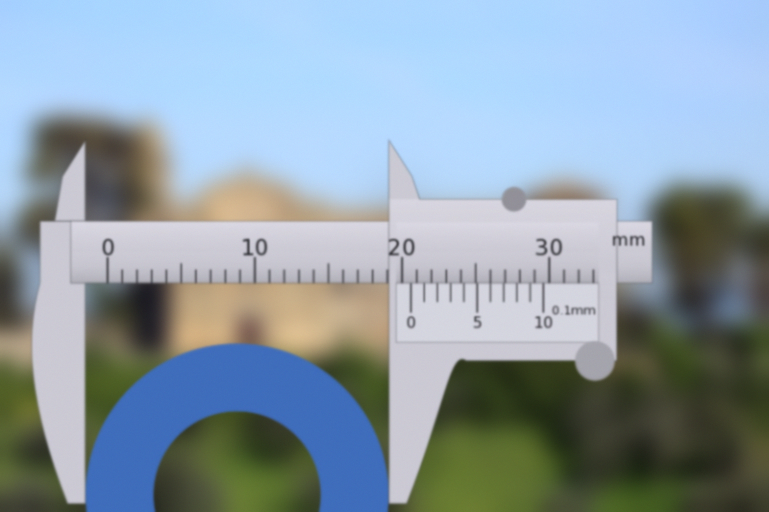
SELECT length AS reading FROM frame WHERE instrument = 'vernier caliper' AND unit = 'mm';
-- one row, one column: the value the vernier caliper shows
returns 20.6 mm
